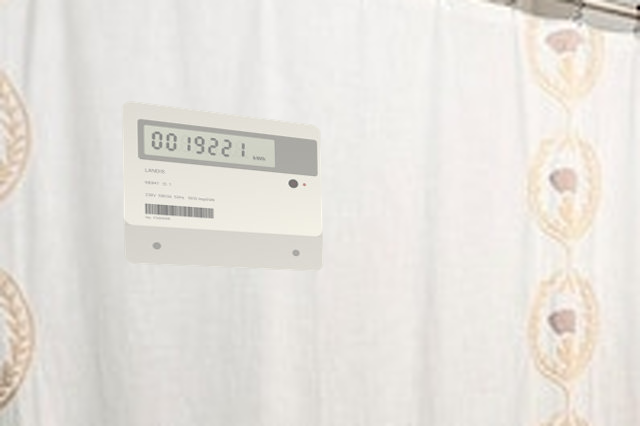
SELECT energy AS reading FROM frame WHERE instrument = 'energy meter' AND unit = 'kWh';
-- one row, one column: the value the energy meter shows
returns 19221 kWh
